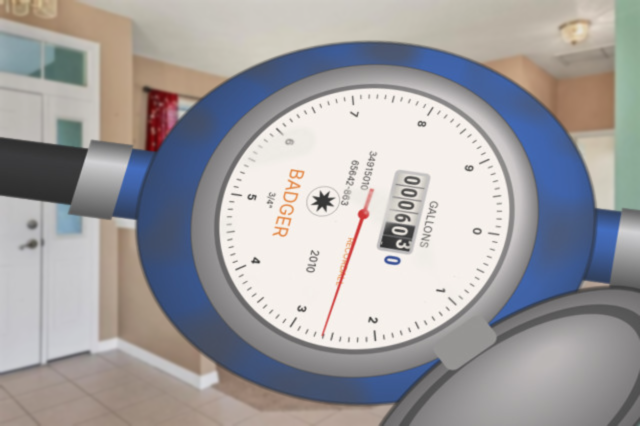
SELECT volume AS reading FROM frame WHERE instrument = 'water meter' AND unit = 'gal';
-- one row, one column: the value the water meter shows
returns 6032.6 gal
